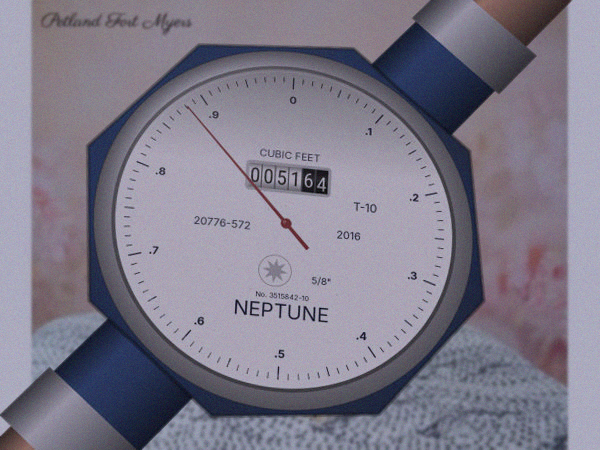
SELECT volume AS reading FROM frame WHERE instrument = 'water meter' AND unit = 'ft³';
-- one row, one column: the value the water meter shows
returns 5163.88 ft³
